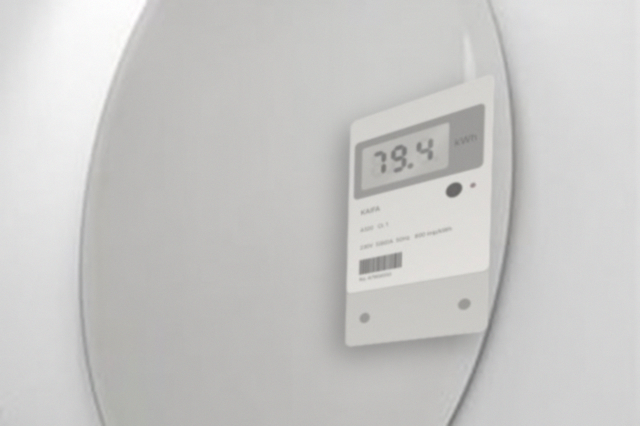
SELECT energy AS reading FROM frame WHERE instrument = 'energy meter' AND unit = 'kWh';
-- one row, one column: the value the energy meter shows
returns 79.4 kWh
